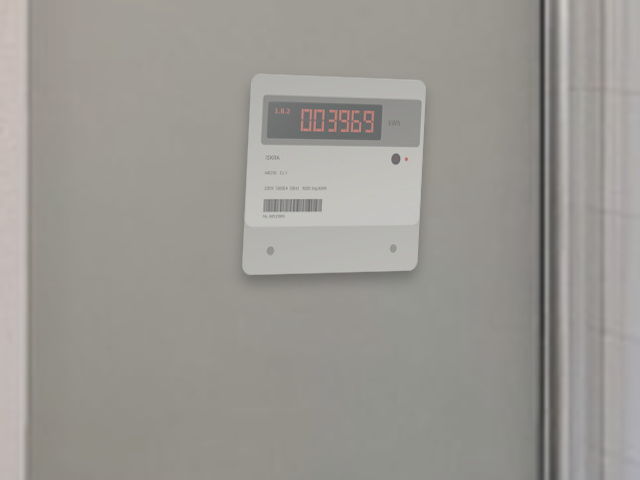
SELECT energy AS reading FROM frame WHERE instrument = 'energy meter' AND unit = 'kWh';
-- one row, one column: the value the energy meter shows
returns 3969 kWh
